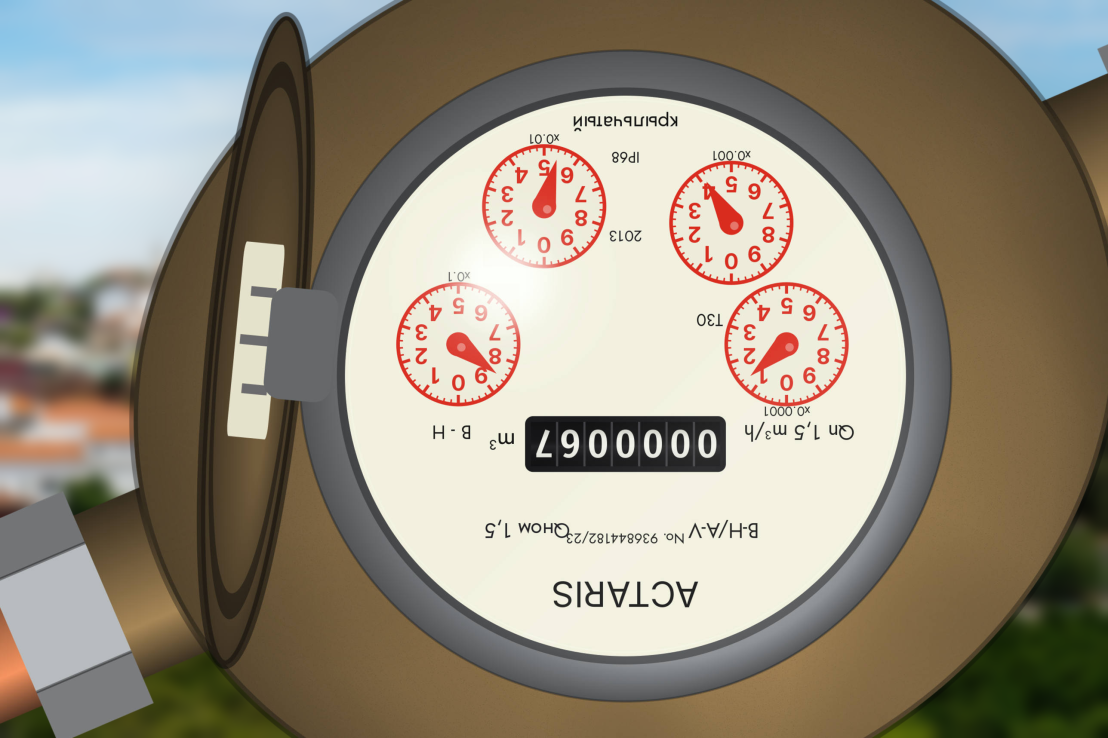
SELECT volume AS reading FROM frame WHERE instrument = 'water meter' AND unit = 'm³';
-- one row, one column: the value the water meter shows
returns 67.8541 m³
